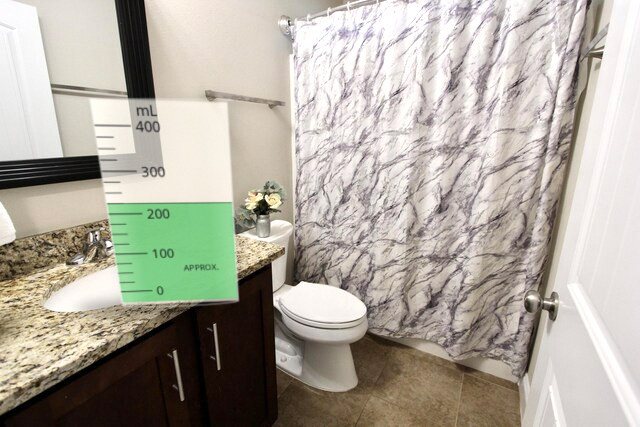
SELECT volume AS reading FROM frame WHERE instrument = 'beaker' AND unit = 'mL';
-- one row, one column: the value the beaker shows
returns 225 mL
